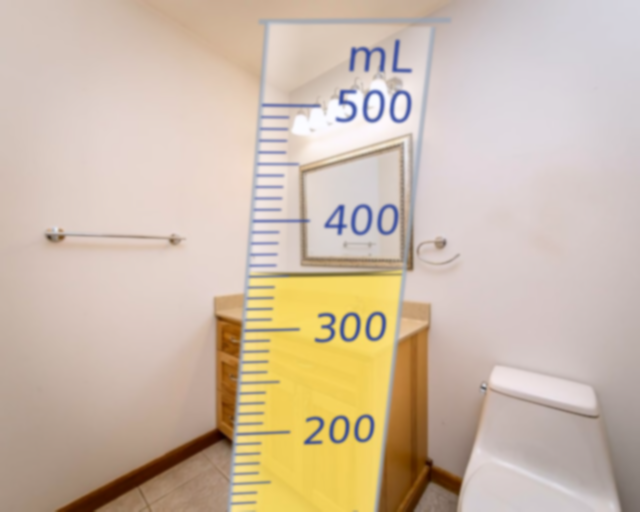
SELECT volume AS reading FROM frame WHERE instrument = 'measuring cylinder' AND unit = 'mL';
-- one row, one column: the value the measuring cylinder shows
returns 350 mL
